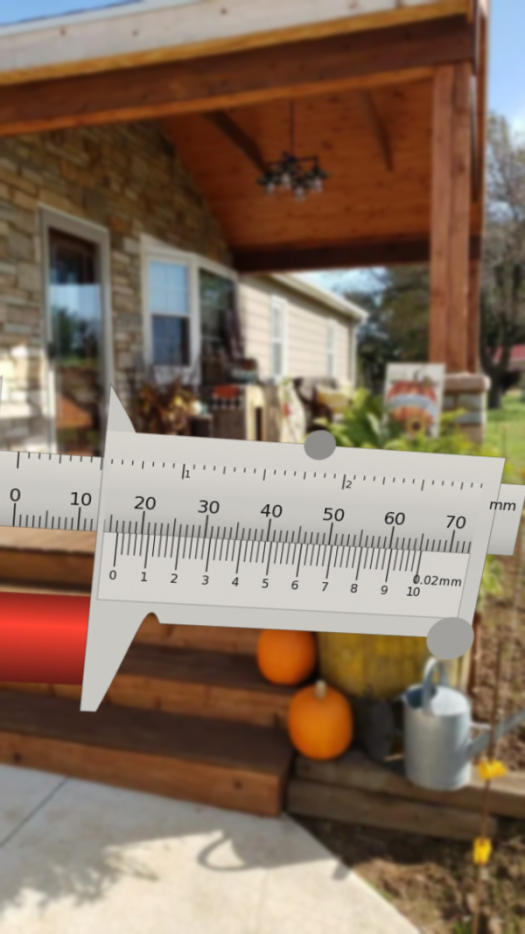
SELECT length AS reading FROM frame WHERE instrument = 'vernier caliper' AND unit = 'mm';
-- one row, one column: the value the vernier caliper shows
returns 16.2 mm
